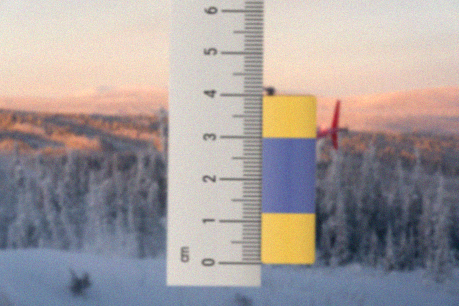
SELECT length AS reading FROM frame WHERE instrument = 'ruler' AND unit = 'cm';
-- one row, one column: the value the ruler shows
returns 4 cm
